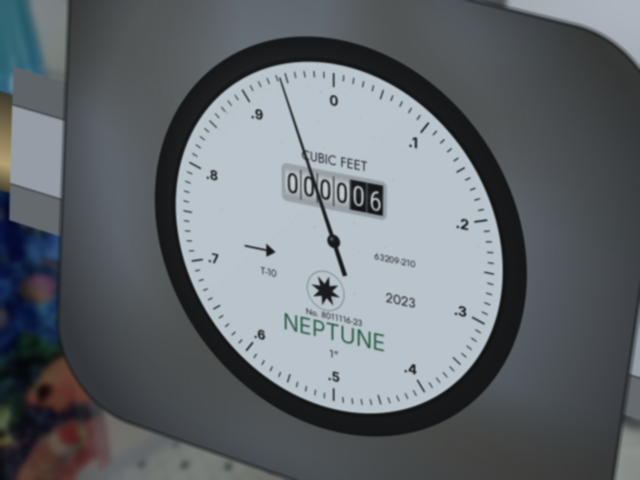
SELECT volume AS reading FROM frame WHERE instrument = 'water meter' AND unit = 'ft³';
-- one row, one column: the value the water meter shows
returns 5.94 ft³
